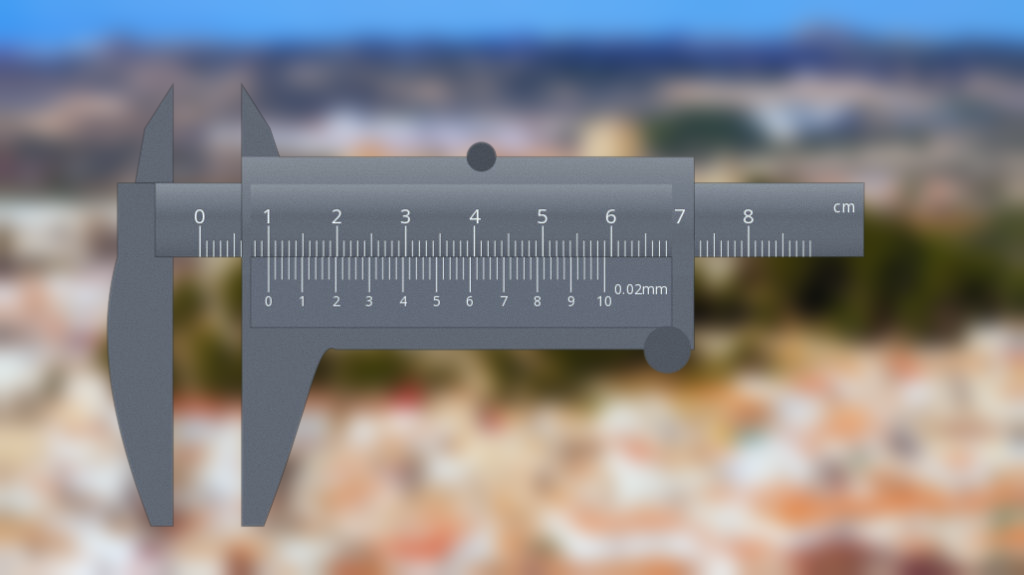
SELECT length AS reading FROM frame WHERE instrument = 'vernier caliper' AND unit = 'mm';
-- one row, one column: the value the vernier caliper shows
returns 10.0 mm
